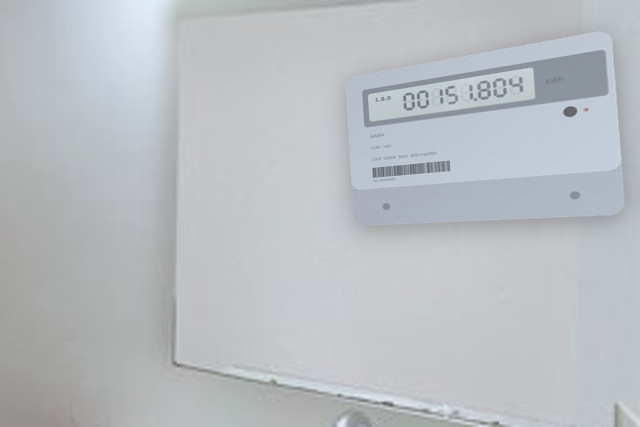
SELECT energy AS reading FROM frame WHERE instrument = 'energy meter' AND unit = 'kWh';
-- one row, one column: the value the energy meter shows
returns 151.804 kWh
